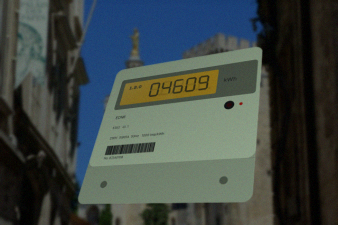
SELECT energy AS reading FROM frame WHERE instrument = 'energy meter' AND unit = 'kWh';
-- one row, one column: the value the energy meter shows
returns 4609 kWh
